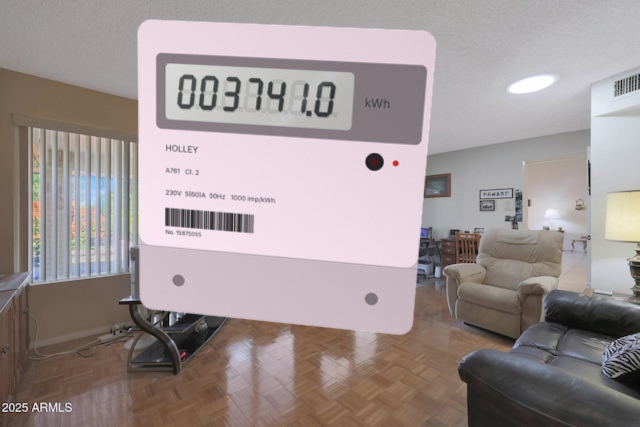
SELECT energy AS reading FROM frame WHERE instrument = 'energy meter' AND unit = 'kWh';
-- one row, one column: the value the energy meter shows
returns 3741.0 kWh
